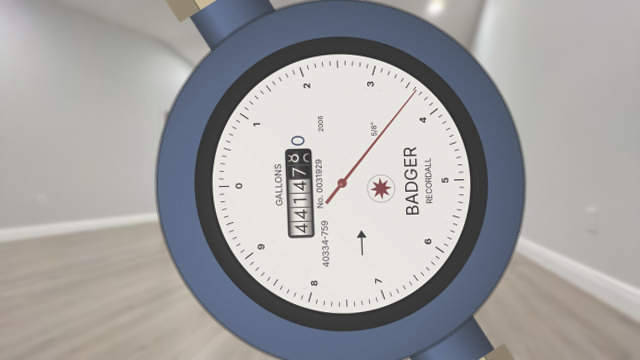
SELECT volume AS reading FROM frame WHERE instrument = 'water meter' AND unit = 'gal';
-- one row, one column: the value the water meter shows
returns 4414783.6 gal
